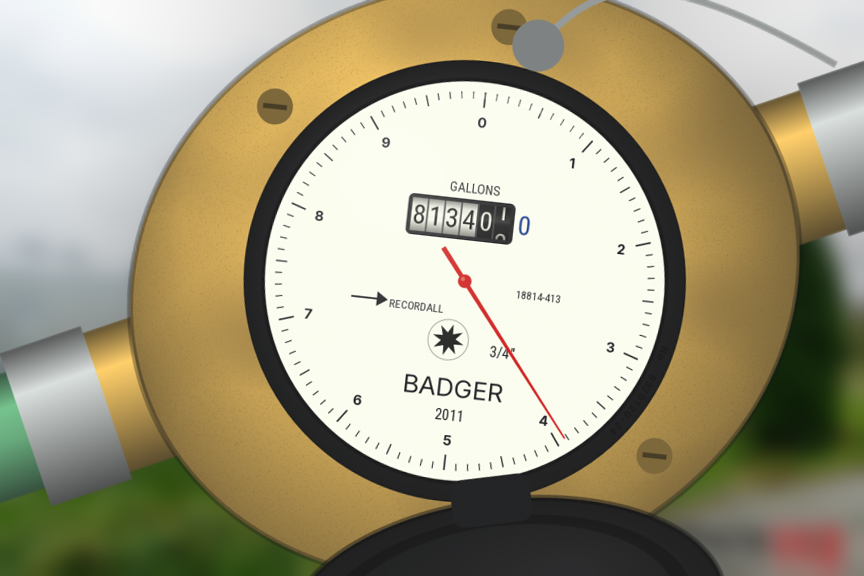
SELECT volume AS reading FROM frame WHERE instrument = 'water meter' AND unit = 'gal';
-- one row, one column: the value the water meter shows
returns 8134013.9 gal
